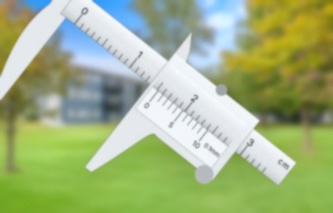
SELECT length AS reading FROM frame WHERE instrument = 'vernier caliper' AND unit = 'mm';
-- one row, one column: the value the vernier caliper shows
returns 15.2 mm
